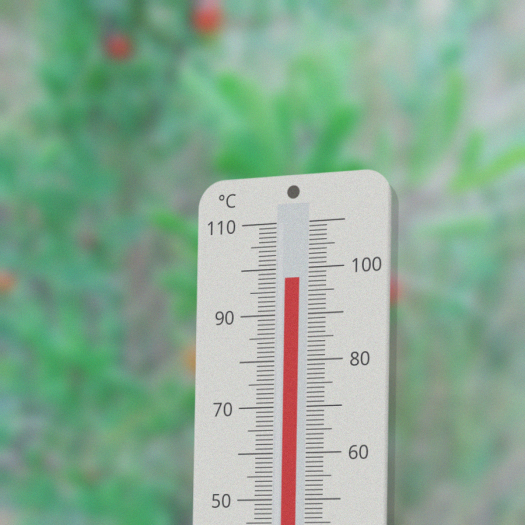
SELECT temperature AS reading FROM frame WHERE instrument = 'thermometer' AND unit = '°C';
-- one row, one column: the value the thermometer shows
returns 98 °C
